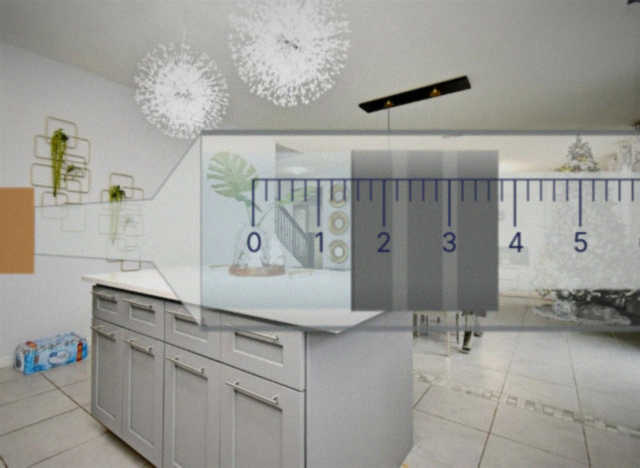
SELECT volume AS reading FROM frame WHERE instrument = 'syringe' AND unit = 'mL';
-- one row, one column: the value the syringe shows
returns 1.5 mL
